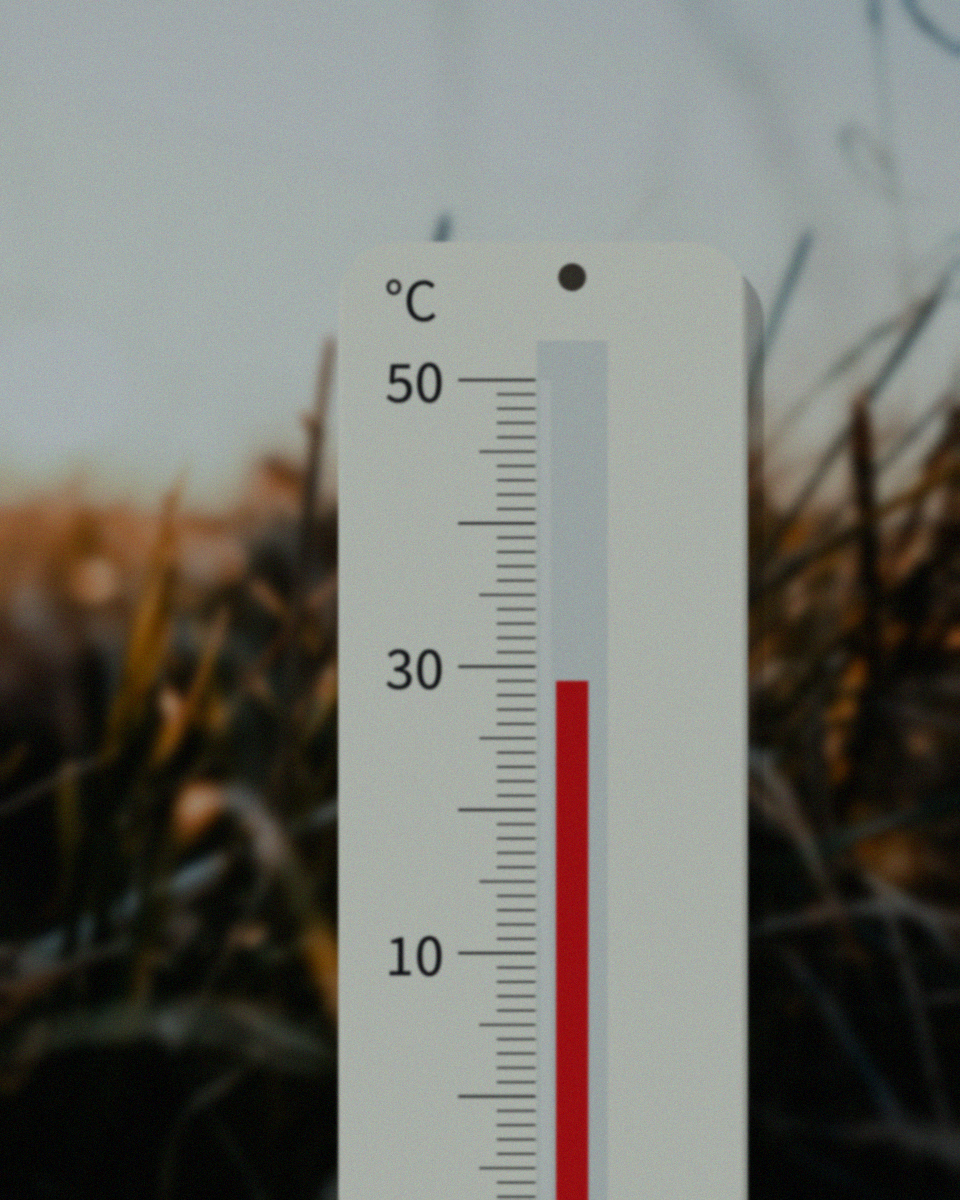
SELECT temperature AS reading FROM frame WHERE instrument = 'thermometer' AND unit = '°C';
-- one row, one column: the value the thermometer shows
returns 29 °C
